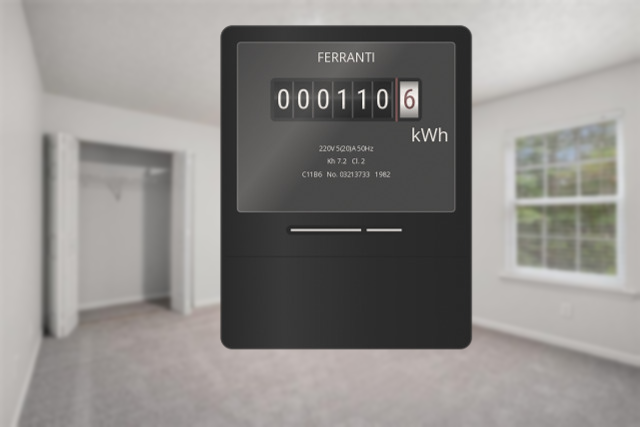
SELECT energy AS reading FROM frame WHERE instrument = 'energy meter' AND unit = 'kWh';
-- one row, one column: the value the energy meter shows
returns 110.6 kWh
